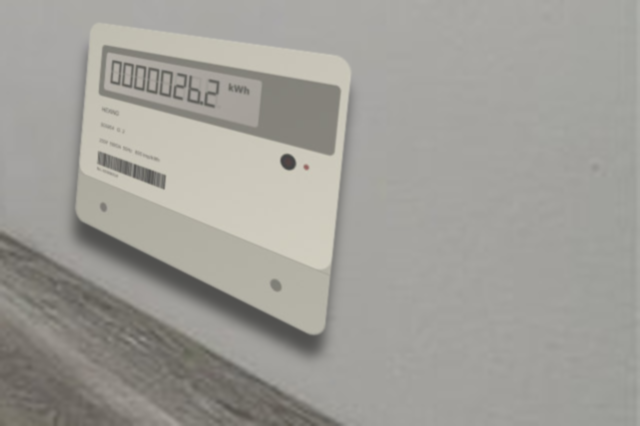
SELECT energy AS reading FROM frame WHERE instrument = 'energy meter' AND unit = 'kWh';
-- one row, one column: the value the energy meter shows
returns 26.2 kWh
